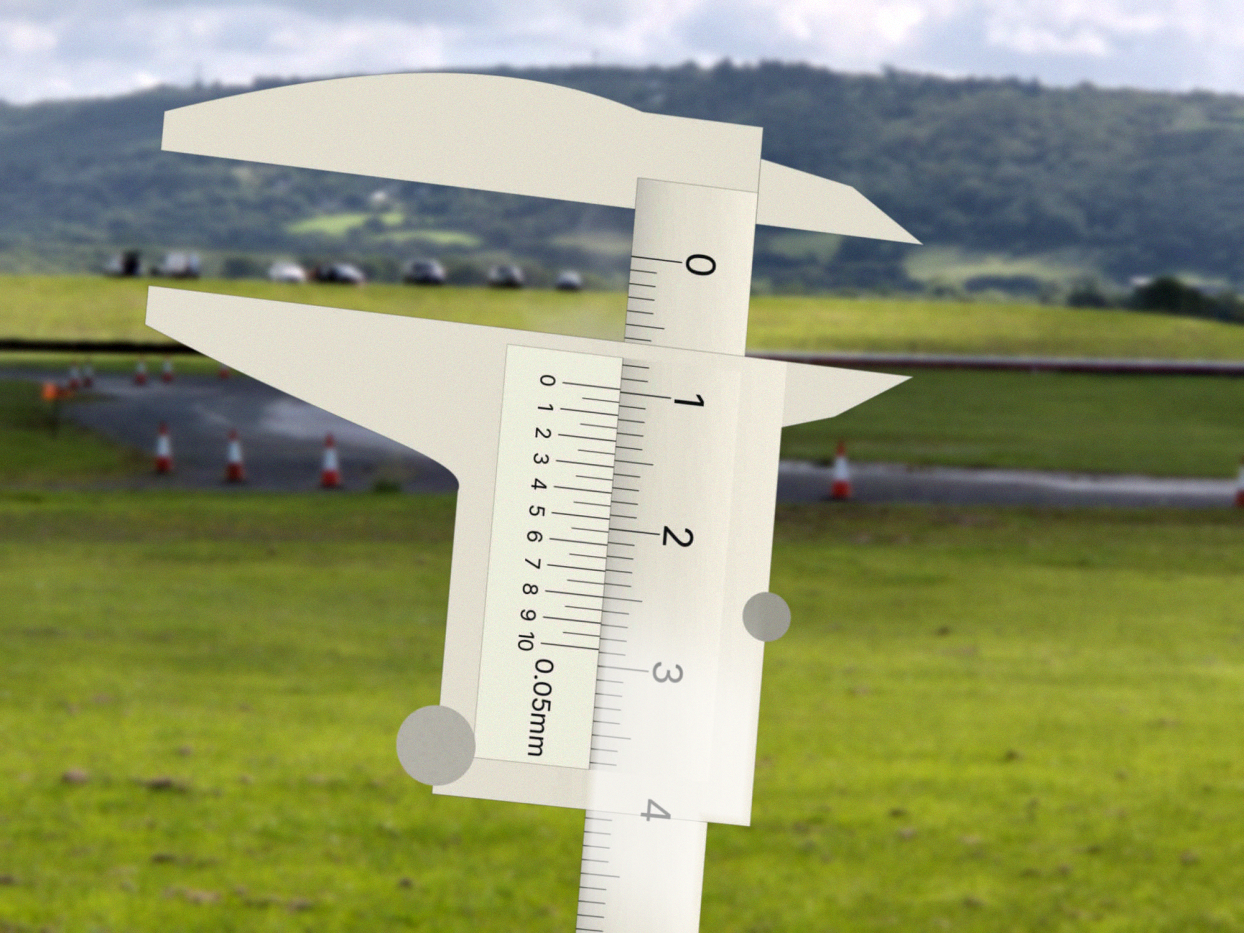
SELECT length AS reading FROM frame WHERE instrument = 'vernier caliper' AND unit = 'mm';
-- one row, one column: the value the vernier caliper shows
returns 9.8 mm
